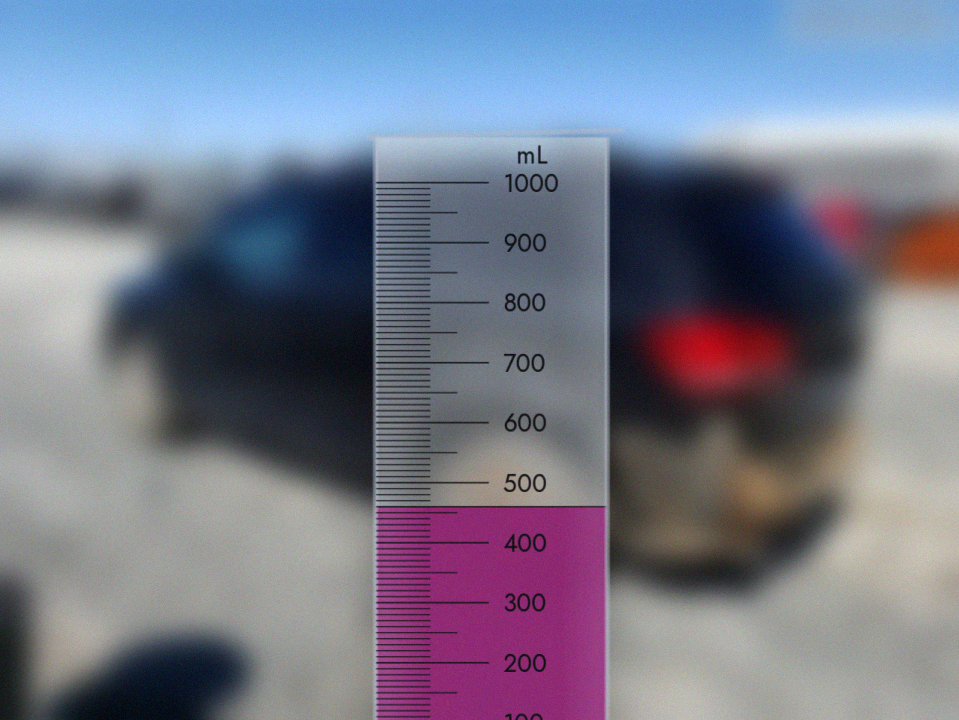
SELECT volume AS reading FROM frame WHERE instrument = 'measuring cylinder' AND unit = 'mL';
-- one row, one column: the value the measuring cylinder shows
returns 460 mL
